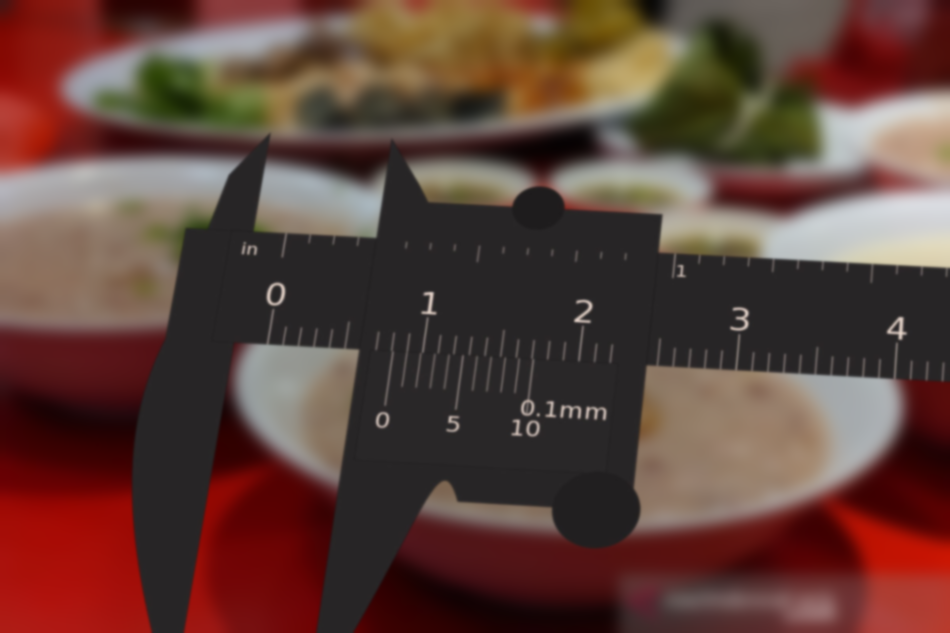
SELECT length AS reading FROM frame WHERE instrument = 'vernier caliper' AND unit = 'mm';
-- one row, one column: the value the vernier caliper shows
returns 8.1 mm
